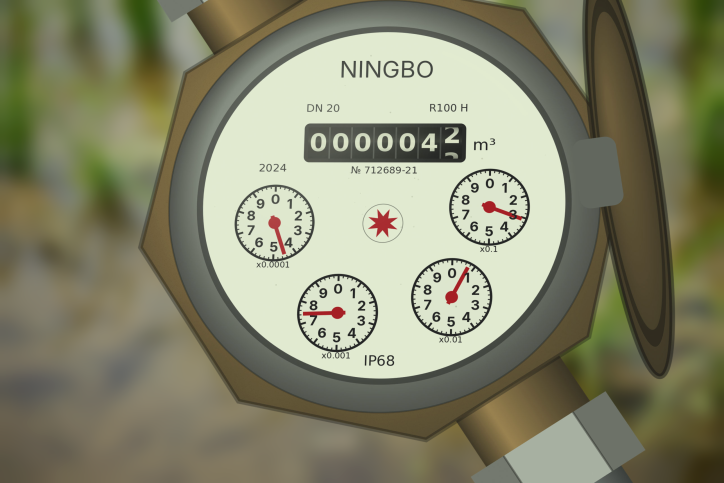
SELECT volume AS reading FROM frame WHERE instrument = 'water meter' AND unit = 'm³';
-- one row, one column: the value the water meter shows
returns 42.3074 m³
